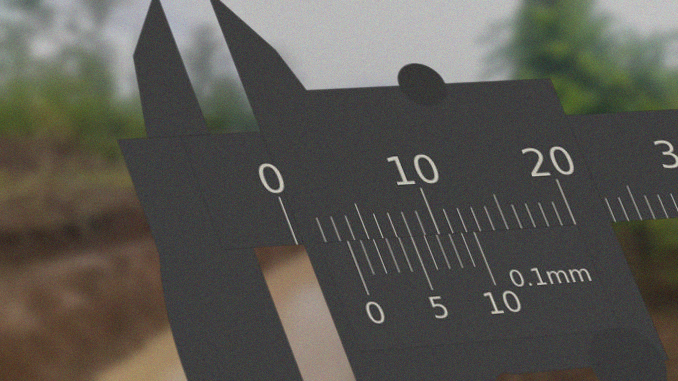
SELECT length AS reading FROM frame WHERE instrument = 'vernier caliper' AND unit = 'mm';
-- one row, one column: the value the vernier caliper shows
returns 3.5 mm
